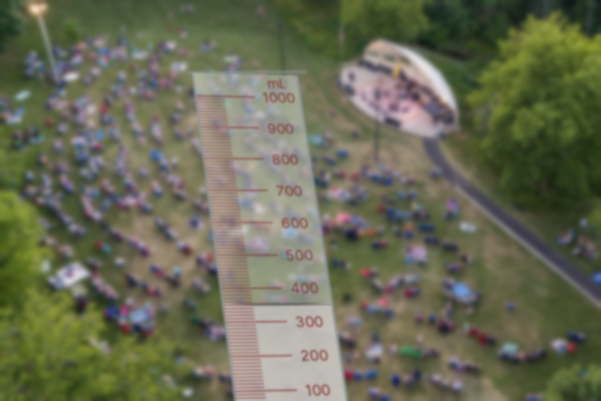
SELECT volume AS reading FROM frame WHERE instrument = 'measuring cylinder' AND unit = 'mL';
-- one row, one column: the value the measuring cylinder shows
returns 350 mL
